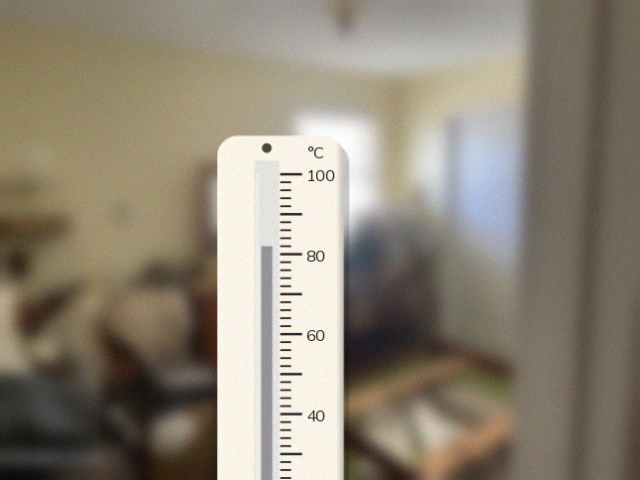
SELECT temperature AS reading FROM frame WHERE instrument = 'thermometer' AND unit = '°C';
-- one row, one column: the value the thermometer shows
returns 82 °C
